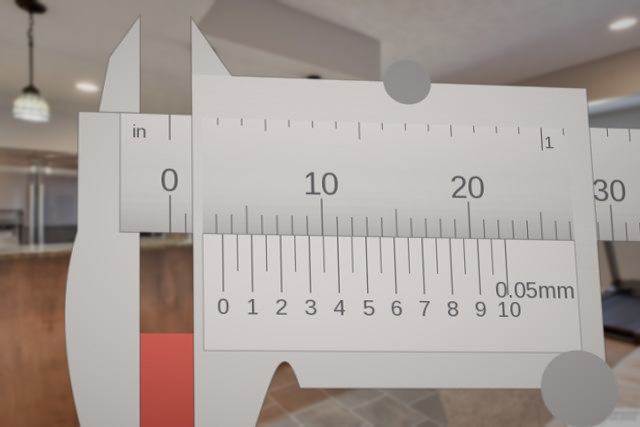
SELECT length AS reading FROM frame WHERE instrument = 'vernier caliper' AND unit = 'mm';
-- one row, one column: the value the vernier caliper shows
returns 3.4 mm
